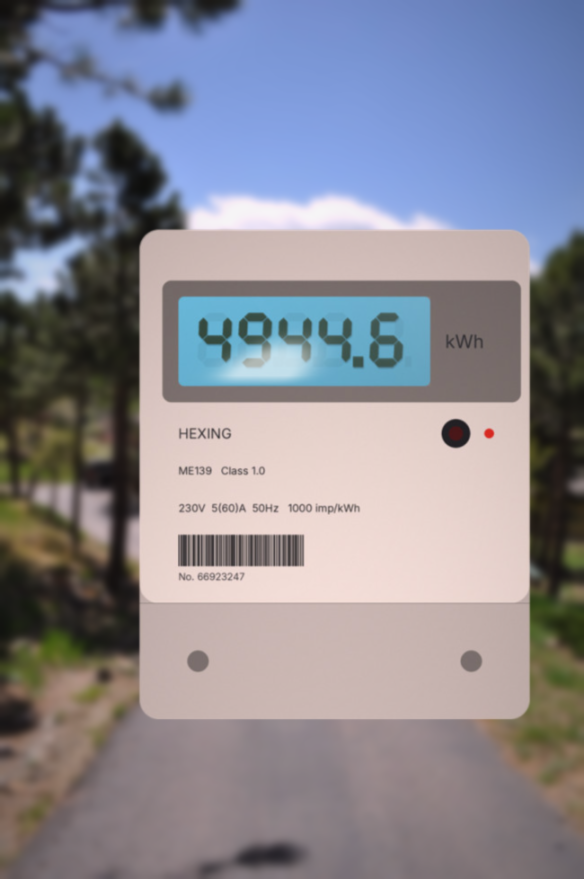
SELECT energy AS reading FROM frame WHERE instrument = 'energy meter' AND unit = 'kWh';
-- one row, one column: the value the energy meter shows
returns 4944.6 kWh
